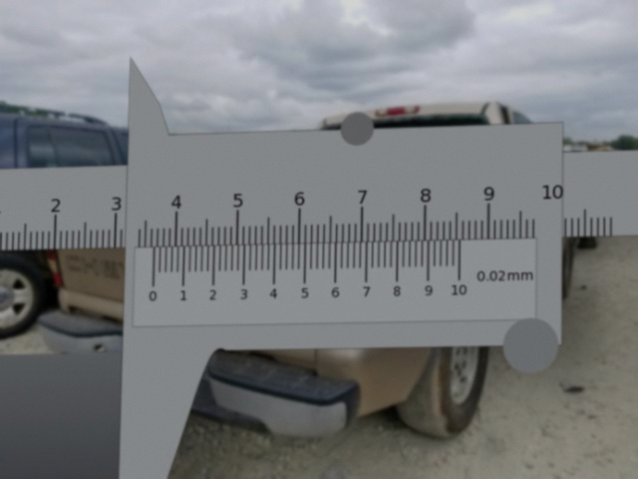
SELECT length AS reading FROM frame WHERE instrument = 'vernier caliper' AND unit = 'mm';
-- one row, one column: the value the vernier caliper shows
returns 36.5 mm
